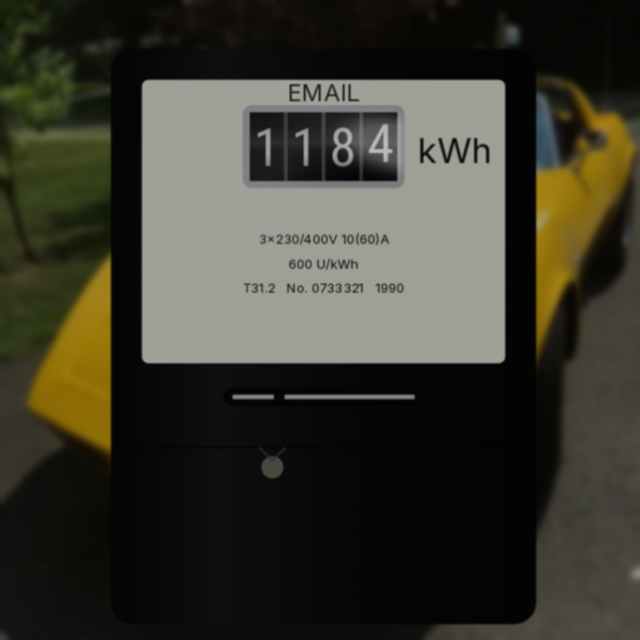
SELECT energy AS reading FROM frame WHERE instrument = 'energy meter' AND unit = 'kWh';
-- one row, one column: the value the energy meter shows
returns 1184 kWh
